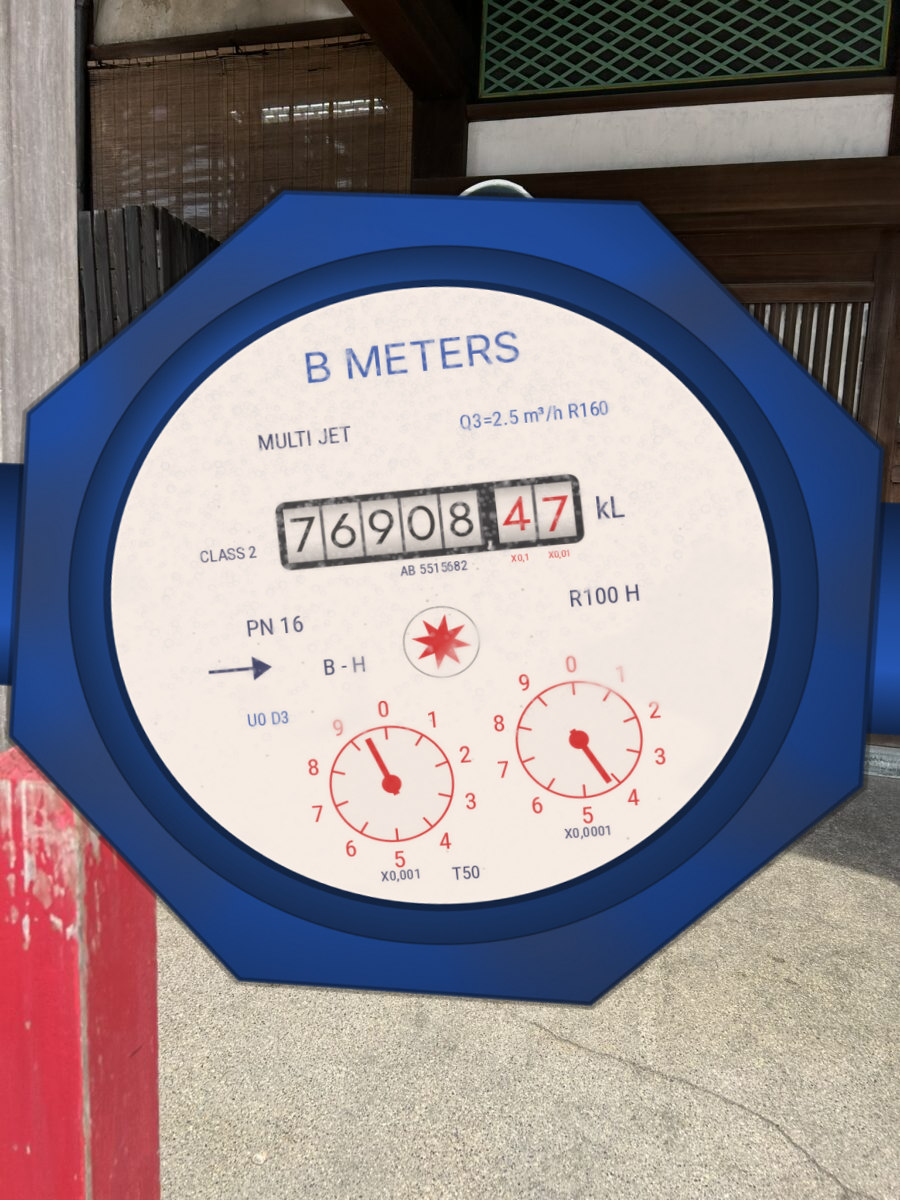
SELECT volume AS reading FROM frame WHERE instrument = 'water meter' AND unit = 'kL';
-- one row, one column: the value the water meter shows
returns 76908.4694 kL
